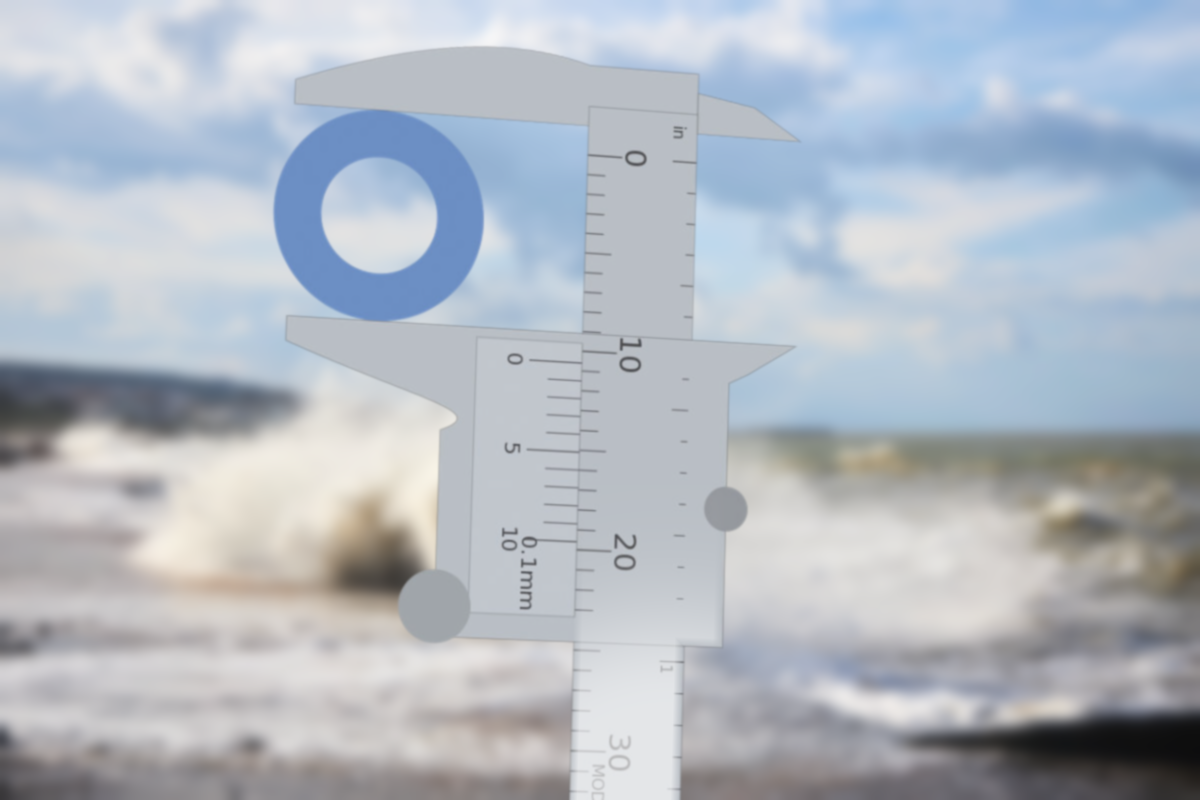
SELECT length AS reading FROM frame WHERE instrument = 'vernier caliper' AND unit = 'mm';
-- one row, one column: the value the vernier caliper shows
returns 10.6 mm
